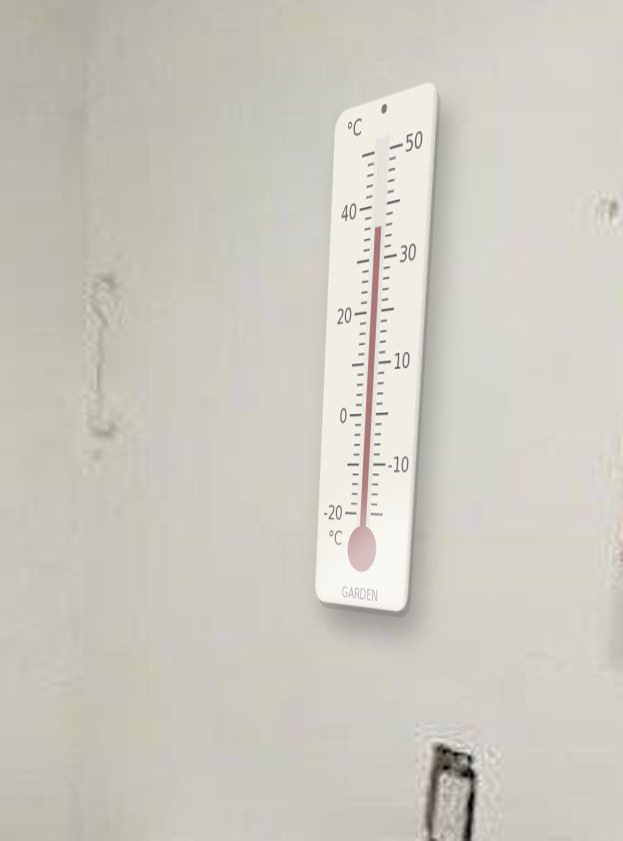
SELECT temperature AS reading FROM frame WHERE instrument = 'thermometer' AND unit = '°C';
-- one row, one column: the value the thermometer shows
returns 36 °C
